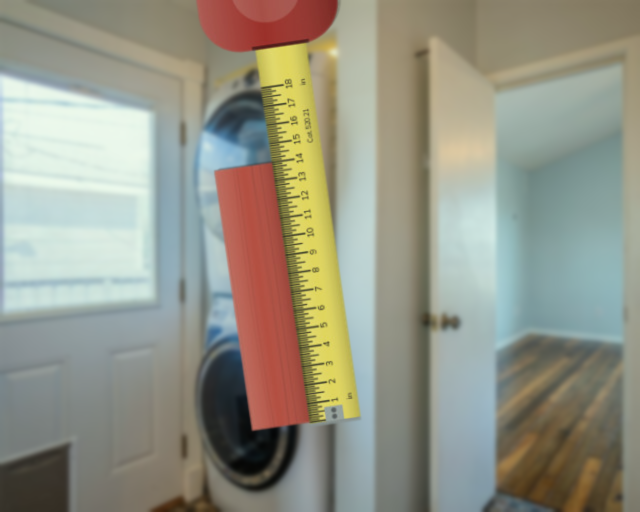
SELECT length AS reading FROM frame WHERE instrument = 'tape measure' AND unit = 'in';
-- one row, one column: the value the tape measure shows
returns 14 in
